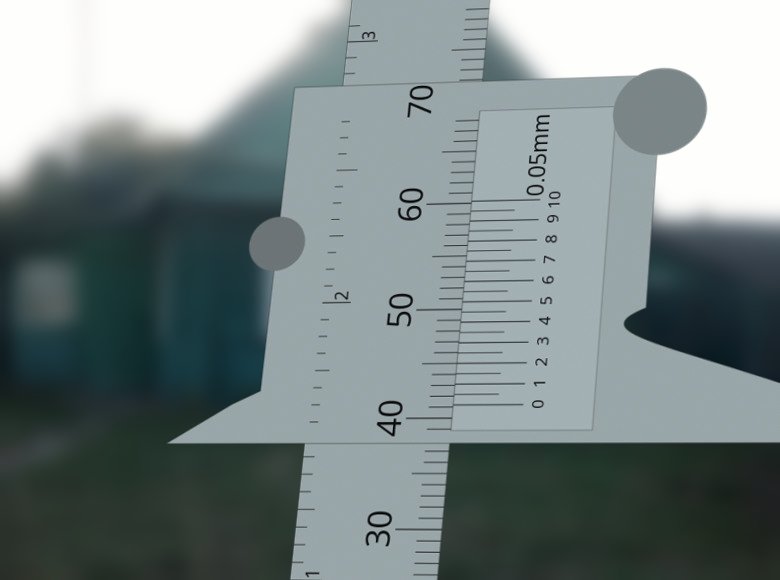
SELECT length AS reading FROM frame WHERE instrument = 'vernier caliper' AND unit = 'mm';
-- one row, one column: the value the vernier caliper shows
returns 41.2 mm
